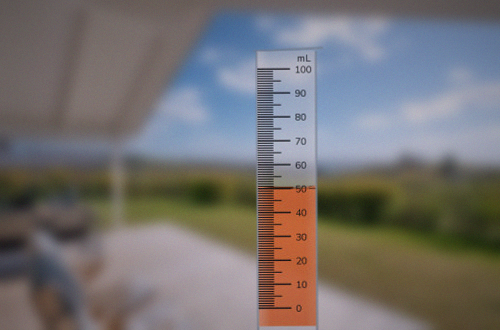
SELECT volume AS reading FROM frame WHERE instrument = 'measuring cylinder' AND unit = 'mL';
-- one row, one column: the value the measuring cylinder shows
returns 50 mL
